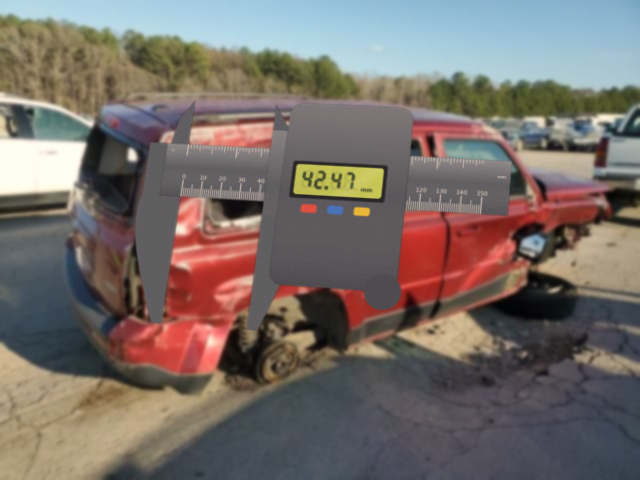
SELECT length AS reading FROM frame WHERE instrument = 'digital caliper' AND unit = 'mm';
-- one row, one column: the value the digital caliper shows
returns 42.47 mm
